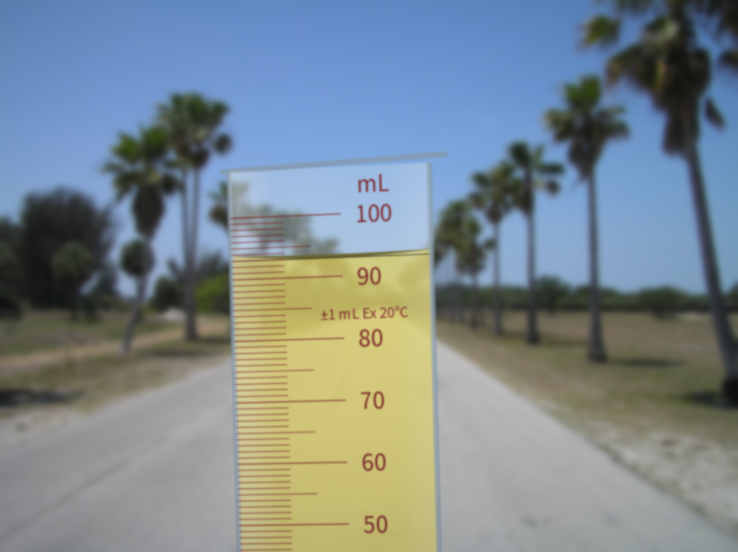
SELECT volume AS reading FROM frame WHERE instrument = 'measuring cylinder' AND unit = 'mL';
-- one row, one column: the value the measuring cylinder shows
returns 93 mL
